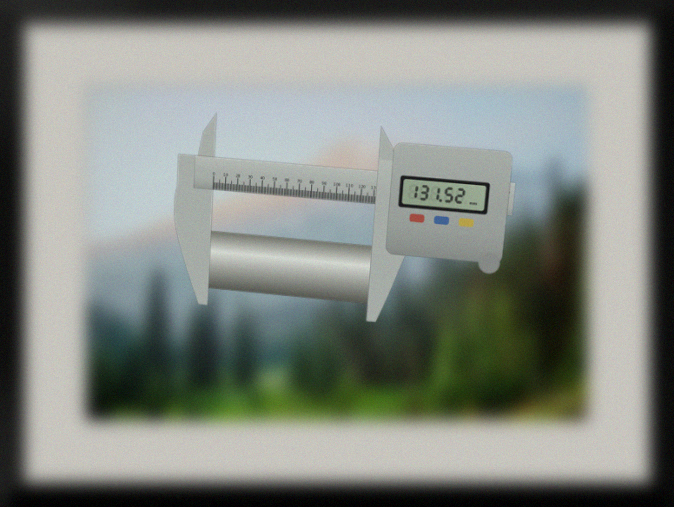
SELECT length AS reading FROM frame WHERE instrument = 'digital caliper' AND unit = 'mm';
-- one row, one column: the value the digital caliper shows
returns 131.52 mm
